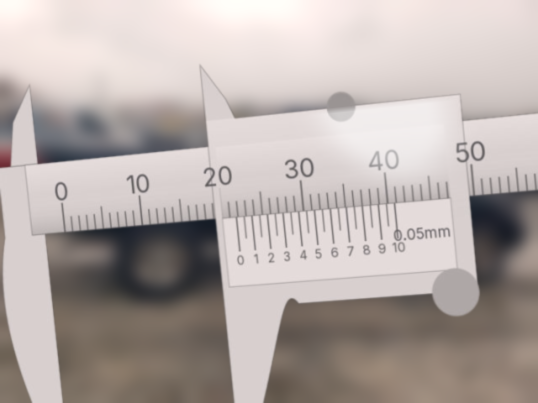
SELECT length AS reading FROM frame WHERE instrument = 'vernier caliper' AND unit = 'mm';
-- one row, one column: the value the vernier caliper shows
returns 21.8 mm
